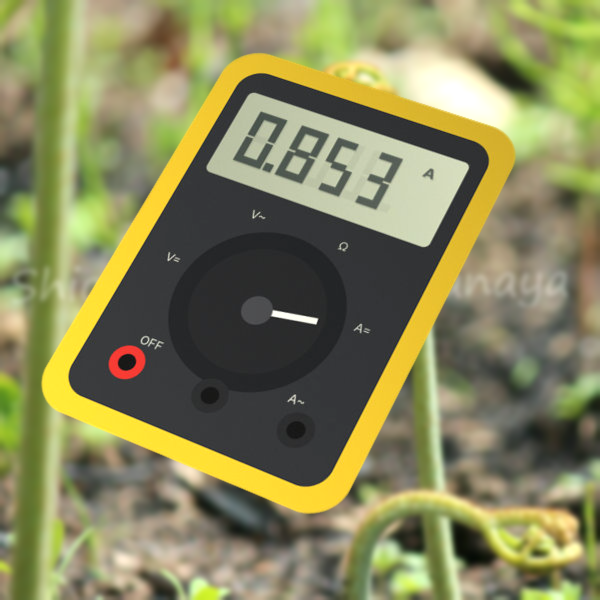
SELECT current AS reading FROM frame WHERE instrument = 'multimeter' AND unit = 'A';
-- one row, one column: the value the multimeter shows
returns 0.853 A
